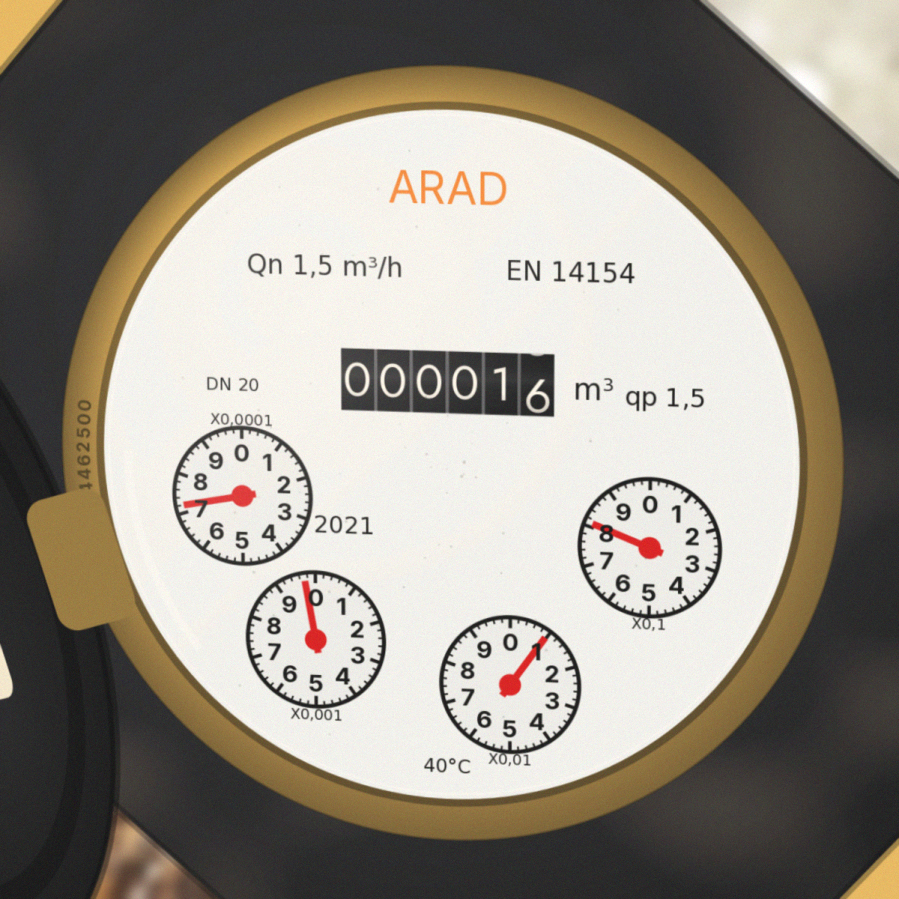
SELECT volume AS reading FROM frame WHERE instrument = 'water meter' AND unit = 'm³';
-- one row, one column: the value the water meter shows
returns 15.8097 m³
